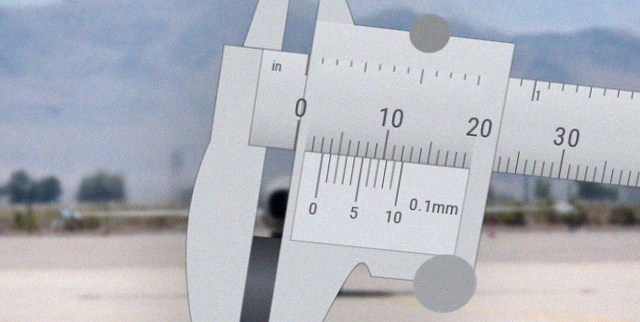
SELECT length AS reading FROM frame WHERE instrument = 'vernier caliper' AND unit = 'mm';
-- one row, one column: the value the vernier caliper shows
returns 3.2 mm
